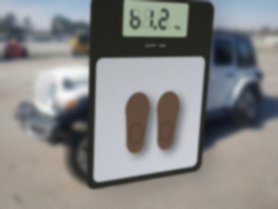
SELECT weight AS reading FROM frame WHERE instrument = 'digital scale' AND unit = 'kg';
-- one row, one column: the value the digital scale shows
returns 61.2 kg
